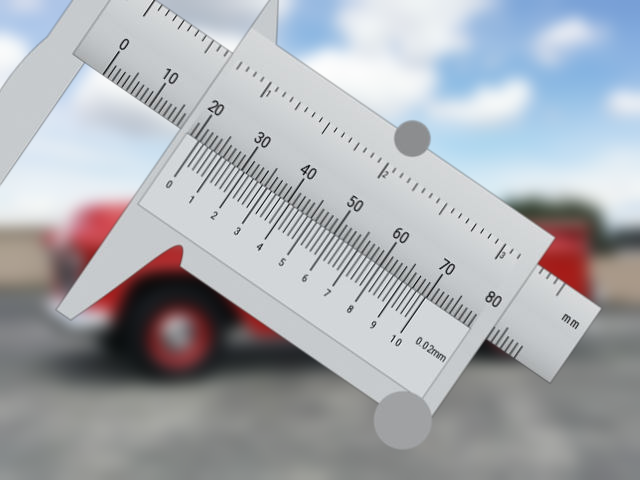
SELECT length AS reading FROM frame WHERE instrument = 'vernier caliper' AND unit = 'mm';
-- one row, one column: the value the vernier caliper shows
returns 20.8 mm
